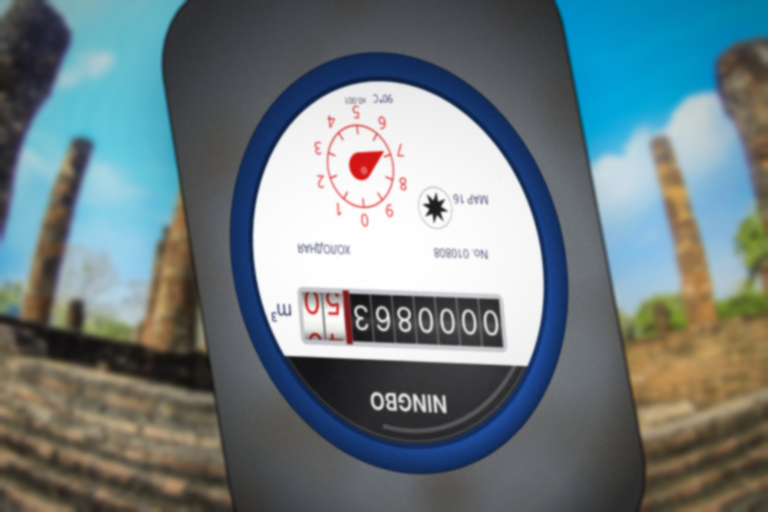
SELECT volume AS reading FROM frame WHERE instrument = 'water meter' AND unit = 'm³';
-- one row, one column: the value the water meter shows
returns 863.496 m³
